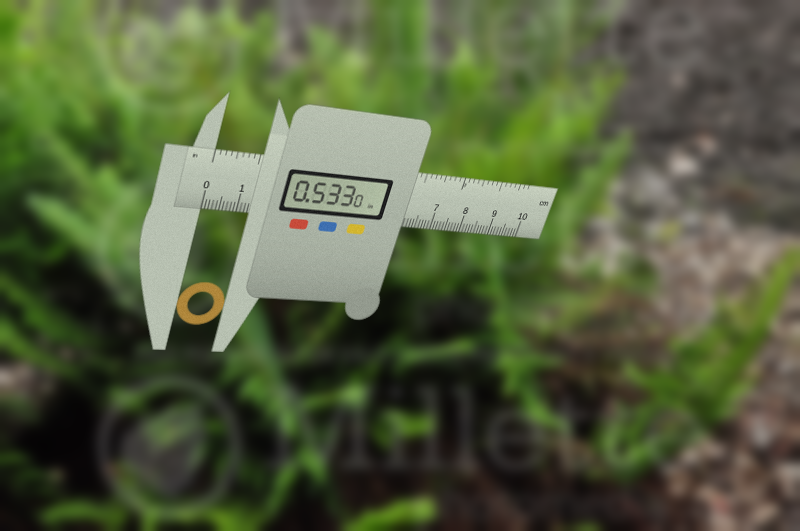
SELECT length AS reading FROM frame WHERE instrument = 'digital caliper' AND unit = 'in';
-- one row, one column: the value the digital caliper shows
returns 0.5330 in
